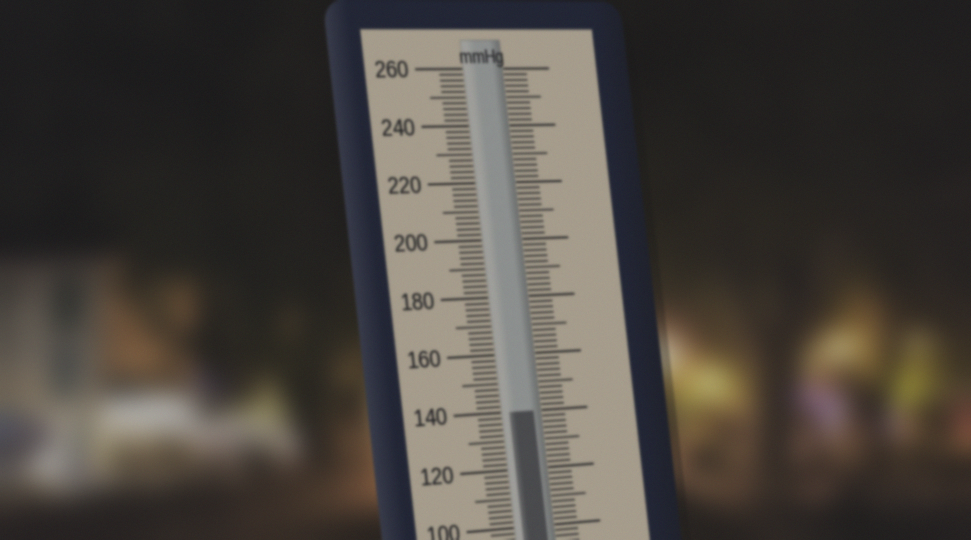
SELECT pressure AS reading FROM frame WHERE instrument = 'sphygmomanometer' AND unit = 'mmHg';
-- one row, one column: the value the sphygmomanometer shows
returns 140 mmHg
